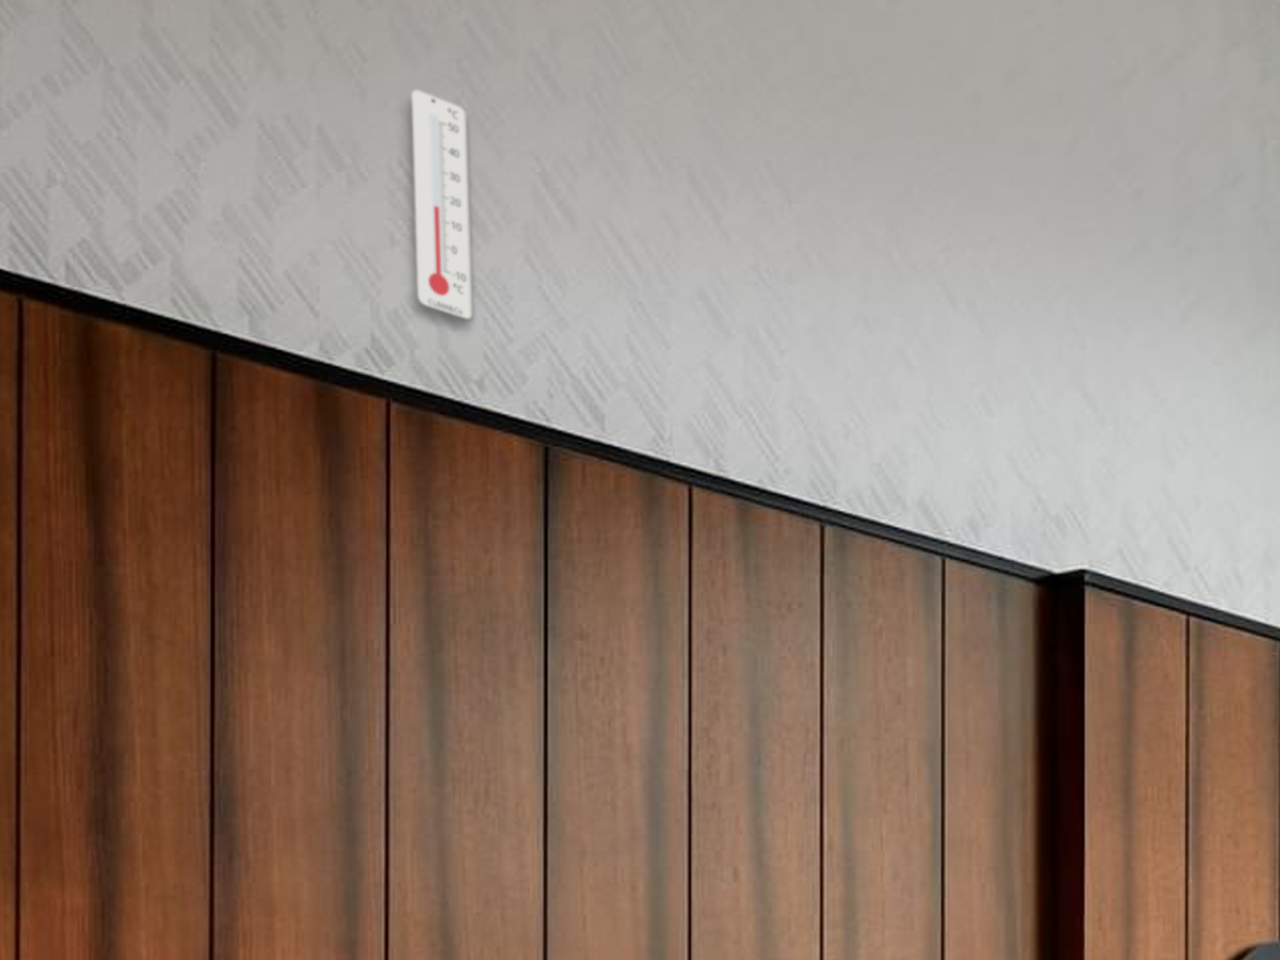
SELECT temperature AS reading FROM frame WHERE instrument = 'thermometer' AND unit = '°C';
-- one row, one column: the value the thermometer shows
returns 15 °C
